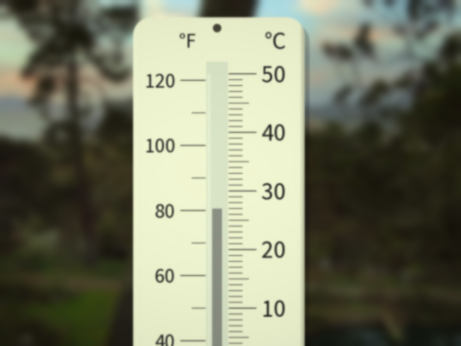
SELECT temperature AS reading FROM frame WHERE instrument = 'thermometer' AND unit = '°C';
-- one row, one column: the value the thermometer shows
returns 27 °C
